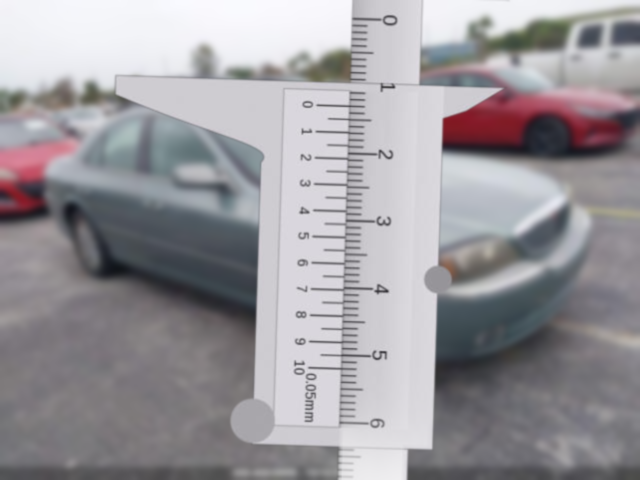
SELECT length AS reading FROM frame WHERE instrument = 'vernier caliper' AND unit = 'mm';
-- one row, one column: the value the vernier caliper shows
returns 13.0 mm
